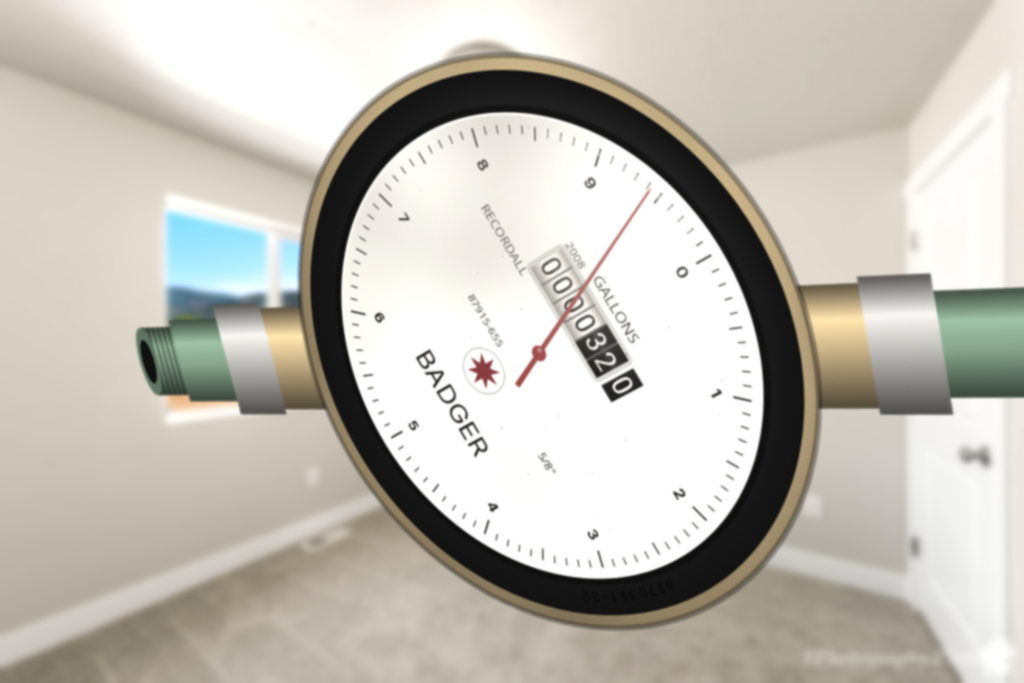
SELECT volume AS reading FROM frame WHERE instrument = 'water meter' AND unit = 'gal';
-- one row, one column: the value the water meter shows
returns 319.4 gal
